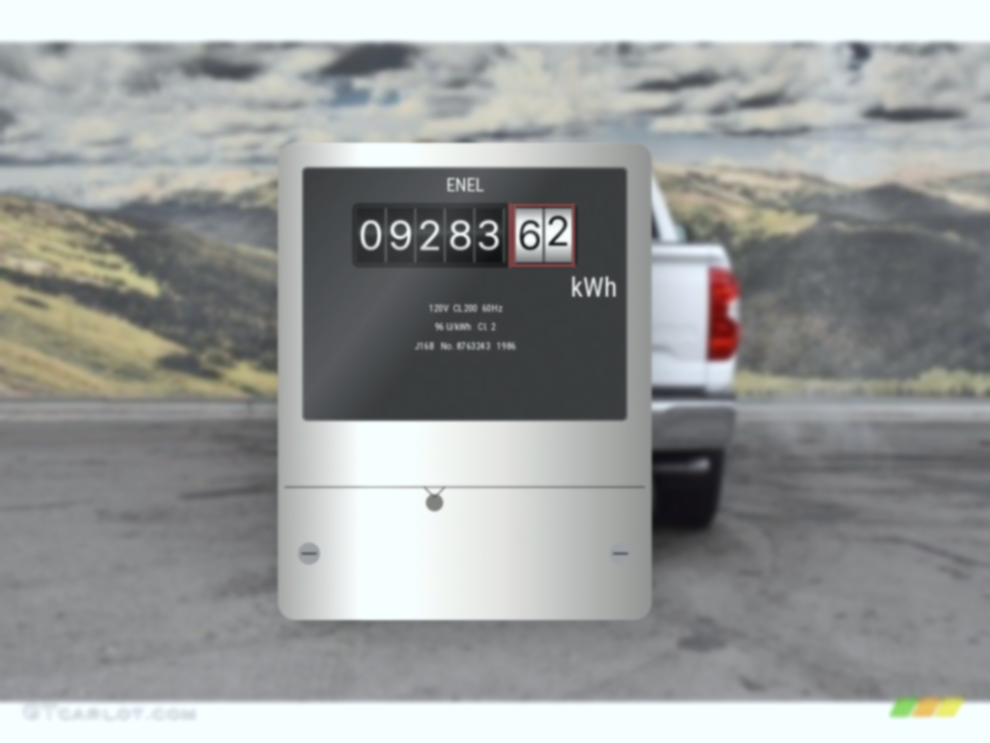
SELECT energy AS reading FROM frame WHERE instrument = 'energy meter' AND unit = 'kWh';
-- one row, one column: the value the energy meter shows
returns 9283.62 kWh
